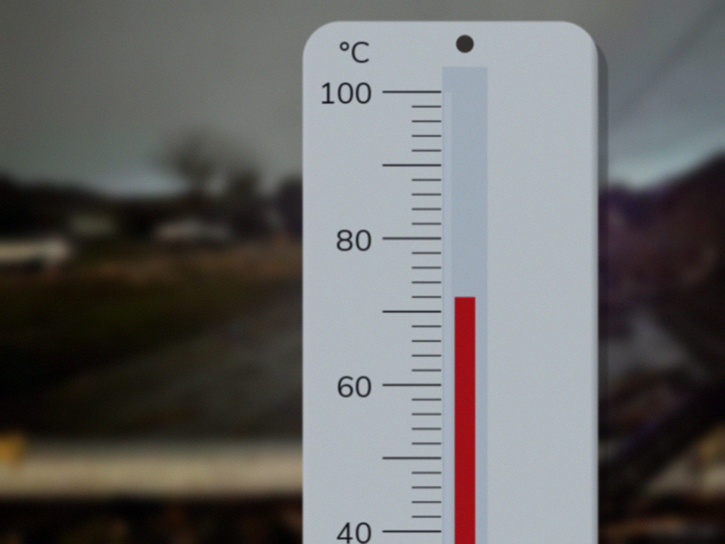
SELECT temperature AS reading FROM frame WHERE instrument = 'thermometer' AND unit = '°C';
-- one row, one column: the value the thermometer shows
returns 72 °C
